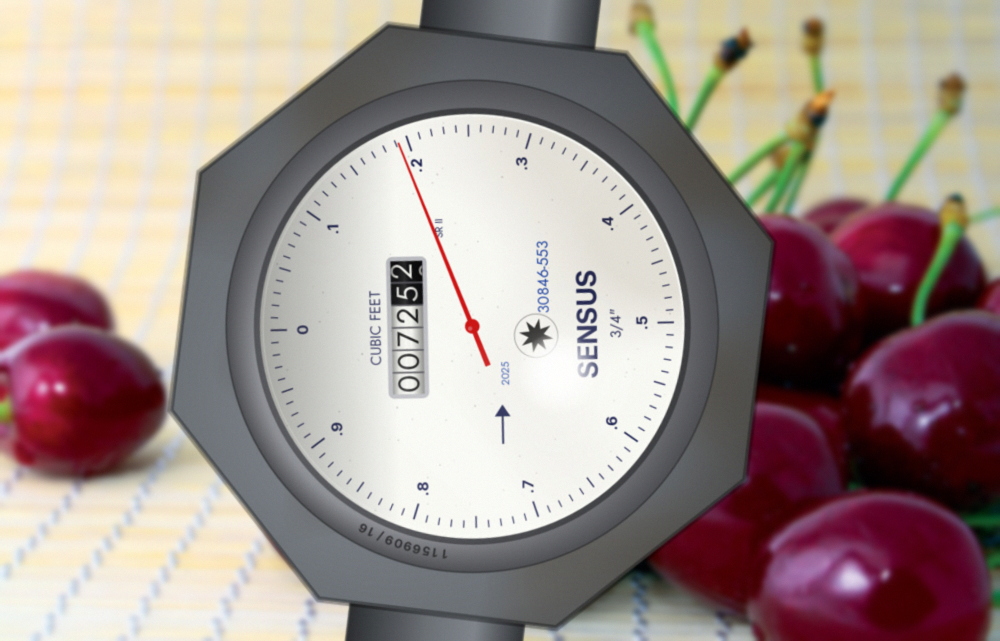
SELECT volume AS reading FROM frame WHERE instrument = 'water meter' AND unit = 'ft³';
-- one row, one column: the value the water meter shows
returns 7252.19 ft³
